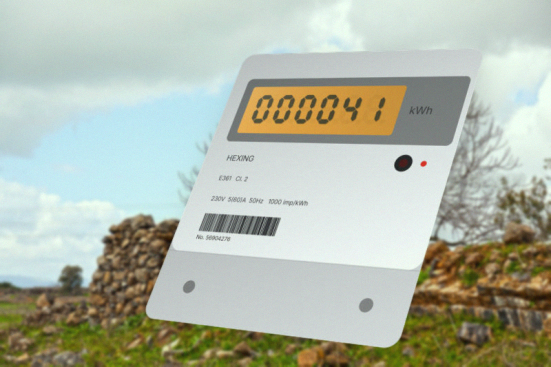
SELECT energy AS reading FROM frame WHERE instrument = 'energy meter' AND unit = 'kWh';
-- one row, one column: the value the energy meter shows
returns 41 kWh
